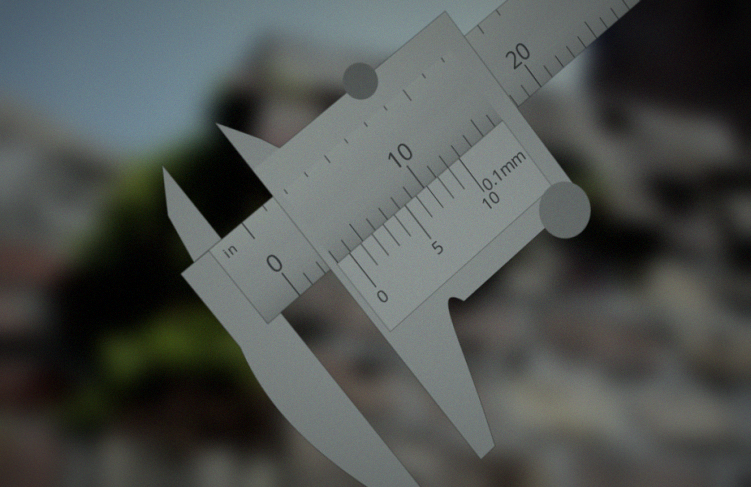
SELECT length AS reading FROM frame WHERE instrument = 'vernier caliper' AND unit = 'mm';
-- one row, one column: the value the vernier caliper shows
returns 3.9 mm
